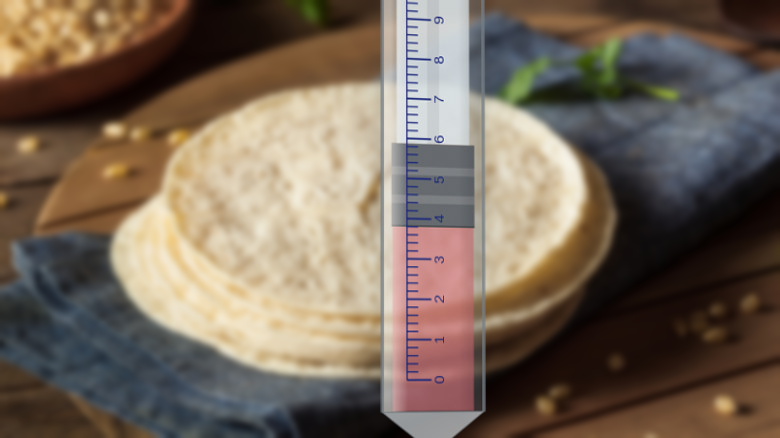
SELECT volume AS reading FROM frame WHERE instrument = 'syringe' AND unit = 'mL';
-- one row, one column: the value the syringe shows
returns 3.8 mL
